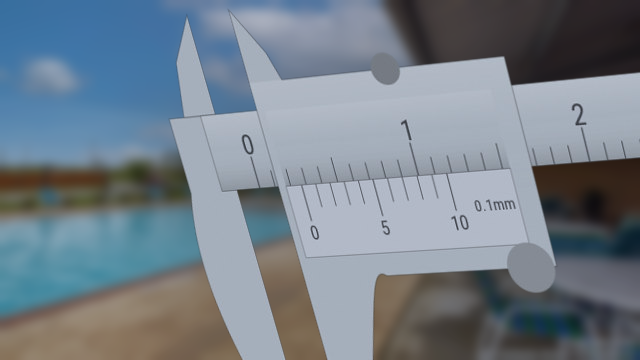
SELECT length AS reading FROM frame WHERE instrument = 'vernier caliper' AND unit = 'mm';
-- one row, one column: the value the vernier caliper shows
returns 2.7 mm
